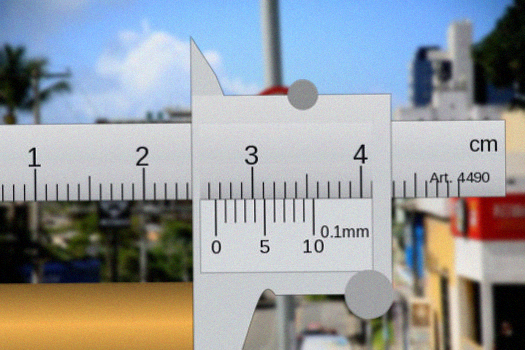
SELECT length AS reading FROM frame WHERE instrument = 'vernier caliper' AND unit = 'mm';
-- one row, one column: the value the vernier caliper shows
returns 26.6 mm
